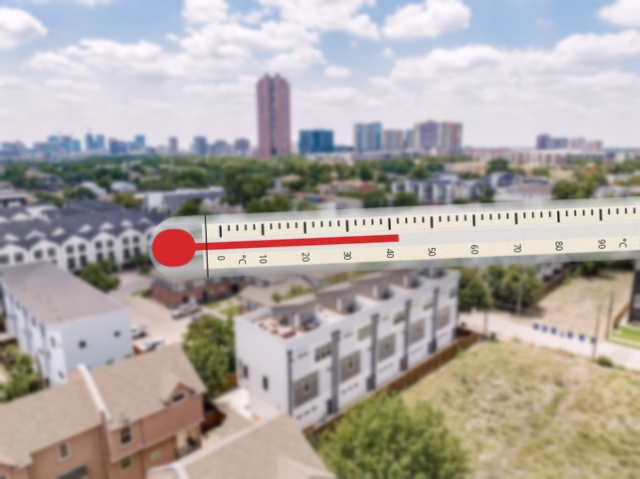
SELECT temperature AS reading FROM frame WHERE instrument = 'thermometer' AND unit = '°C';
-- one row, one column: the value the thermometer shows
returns 42 °C
